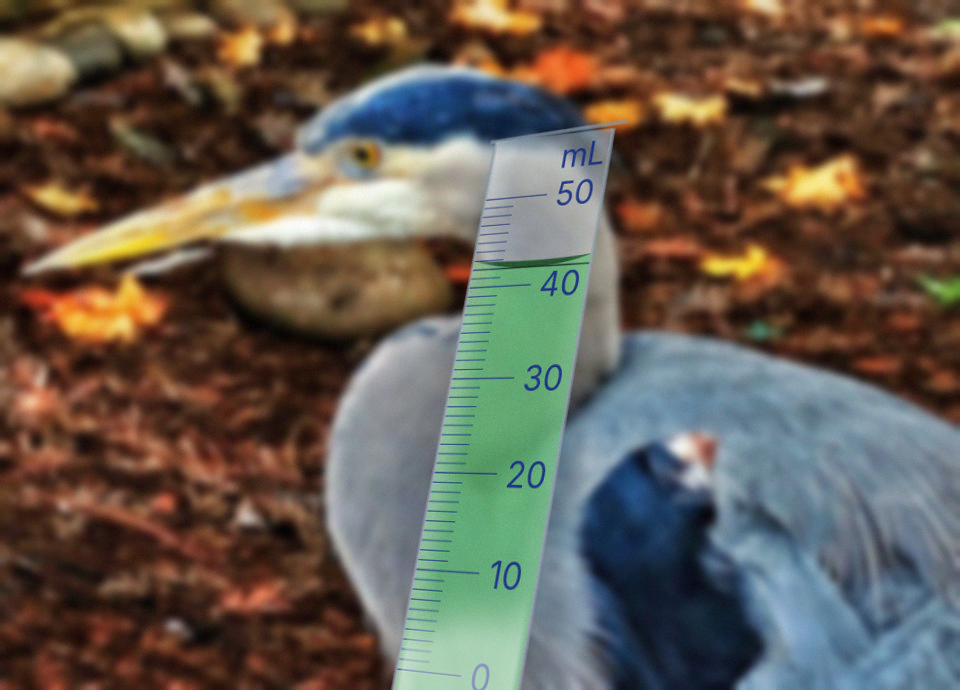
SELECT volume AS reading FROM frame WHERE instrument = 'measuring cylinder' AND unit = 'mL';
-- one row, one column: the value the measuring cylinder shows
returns 42 mL
